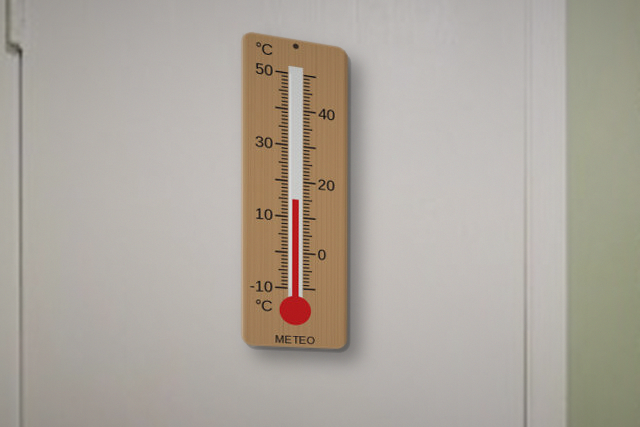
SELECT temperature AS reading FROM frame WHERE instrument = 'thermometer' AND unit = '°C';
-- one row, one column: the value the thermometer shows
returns 15 °C
